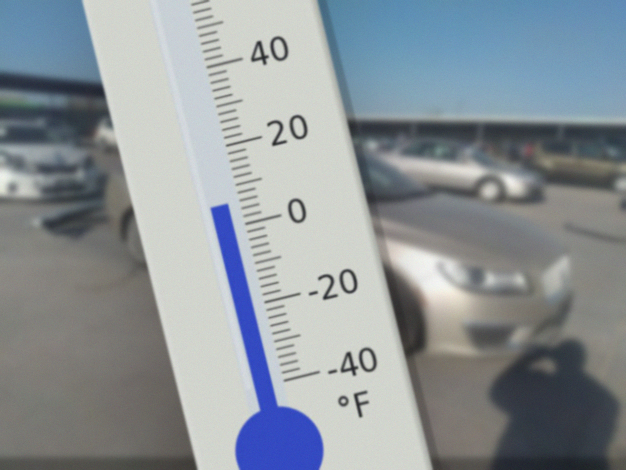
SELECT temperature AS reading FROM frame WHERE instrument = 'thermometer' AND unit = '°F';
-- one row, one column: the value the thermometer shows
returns 6 °F
